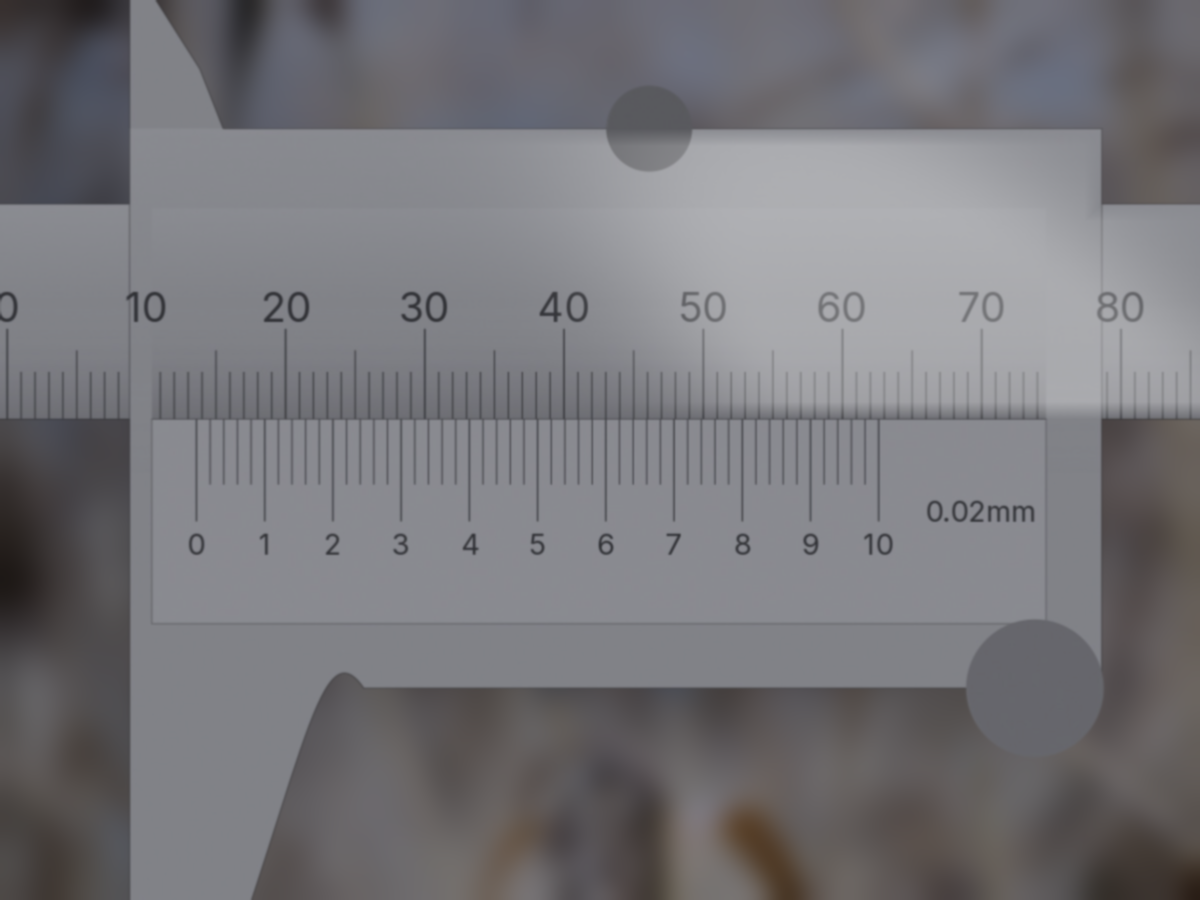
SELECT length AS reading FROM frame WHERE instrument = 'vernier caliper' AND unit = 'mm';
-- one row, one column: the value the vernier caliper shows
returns 13.6 mm
